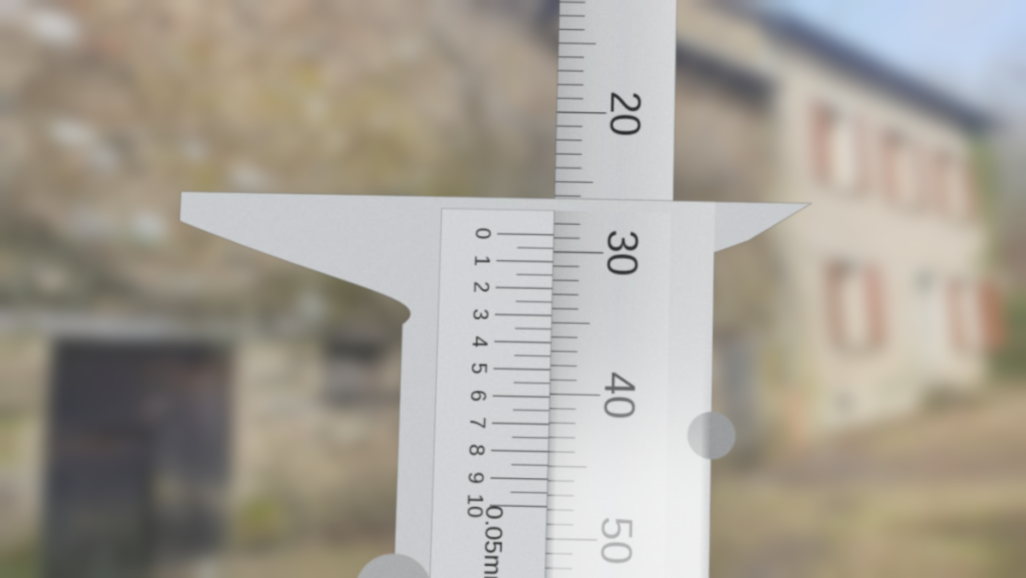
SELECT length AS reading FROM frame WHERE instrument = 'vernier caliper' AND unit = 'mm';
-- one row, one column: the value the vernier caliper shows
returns 28.8 mm
